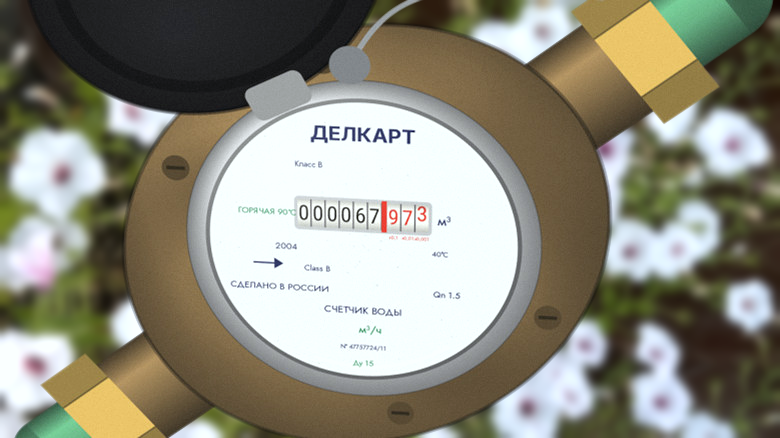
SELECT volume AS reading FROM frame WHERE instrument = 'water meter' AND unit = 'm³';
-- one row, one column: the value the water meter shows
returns 67.973 m³
